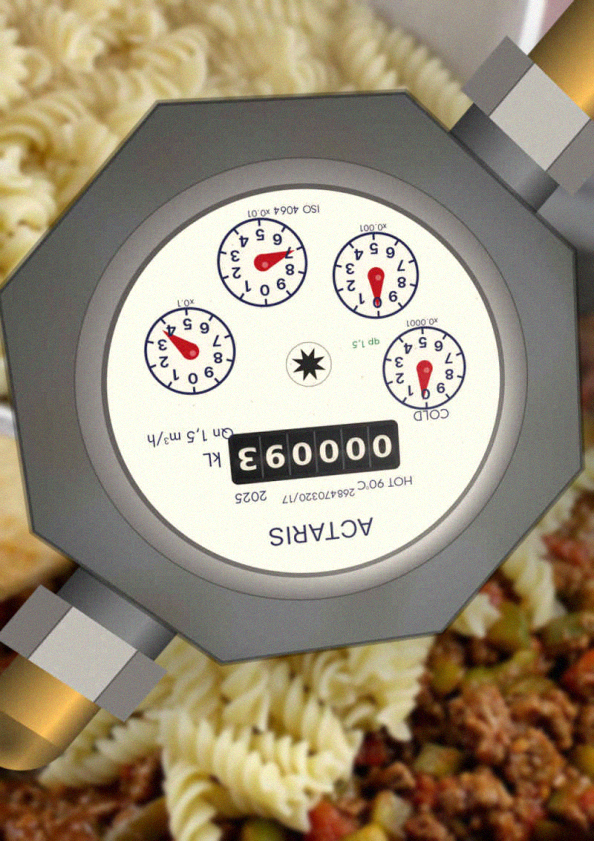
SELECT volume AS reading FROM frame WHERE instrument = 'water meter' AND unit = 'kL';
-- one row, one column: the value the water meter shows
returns 93.3700 kL
